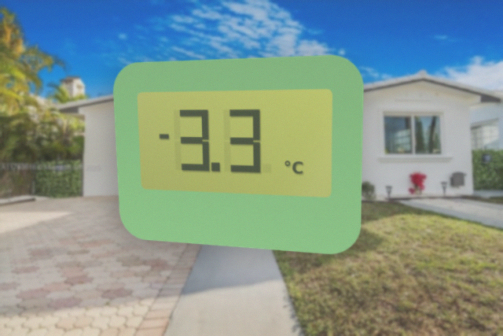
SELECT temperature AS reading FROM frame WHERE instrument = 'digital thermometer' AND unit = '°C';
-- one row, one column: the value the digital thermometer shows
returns -3.3 °C
